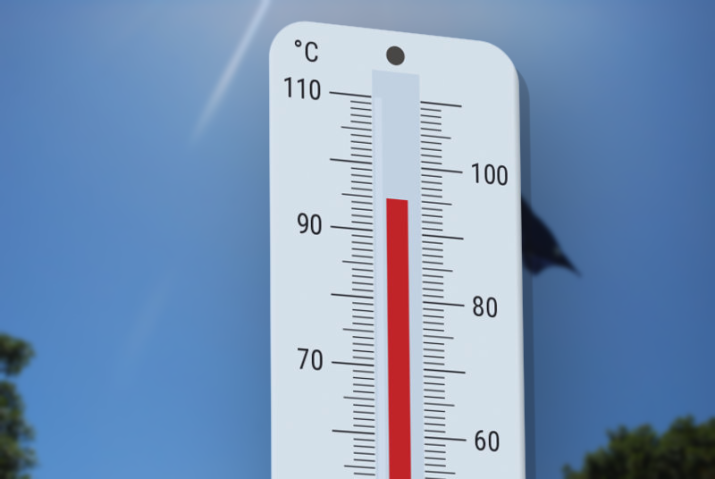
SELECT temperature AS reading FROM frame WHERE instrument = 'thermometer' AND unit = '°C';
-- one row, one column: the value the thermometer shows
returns 95 °C
